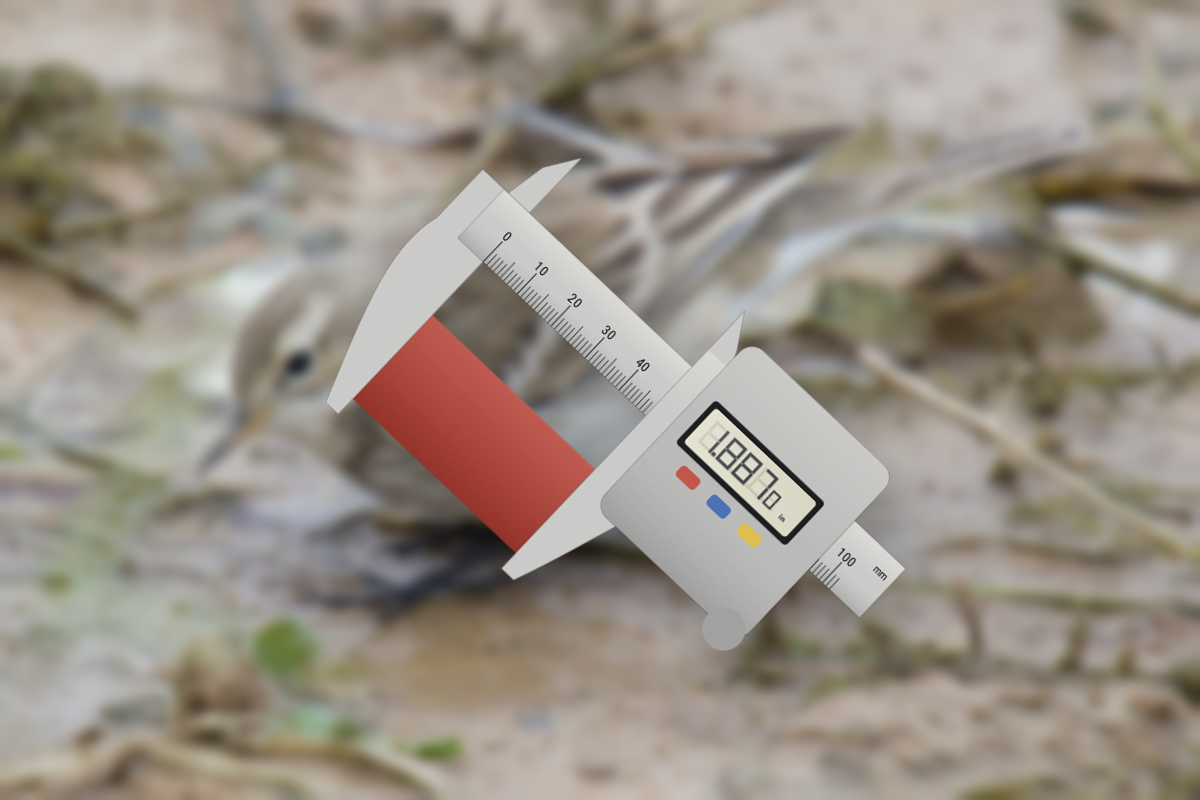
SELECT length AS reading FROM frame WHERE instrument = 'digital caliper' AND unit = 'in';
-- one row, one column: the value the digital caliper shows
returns 1.8870 in
